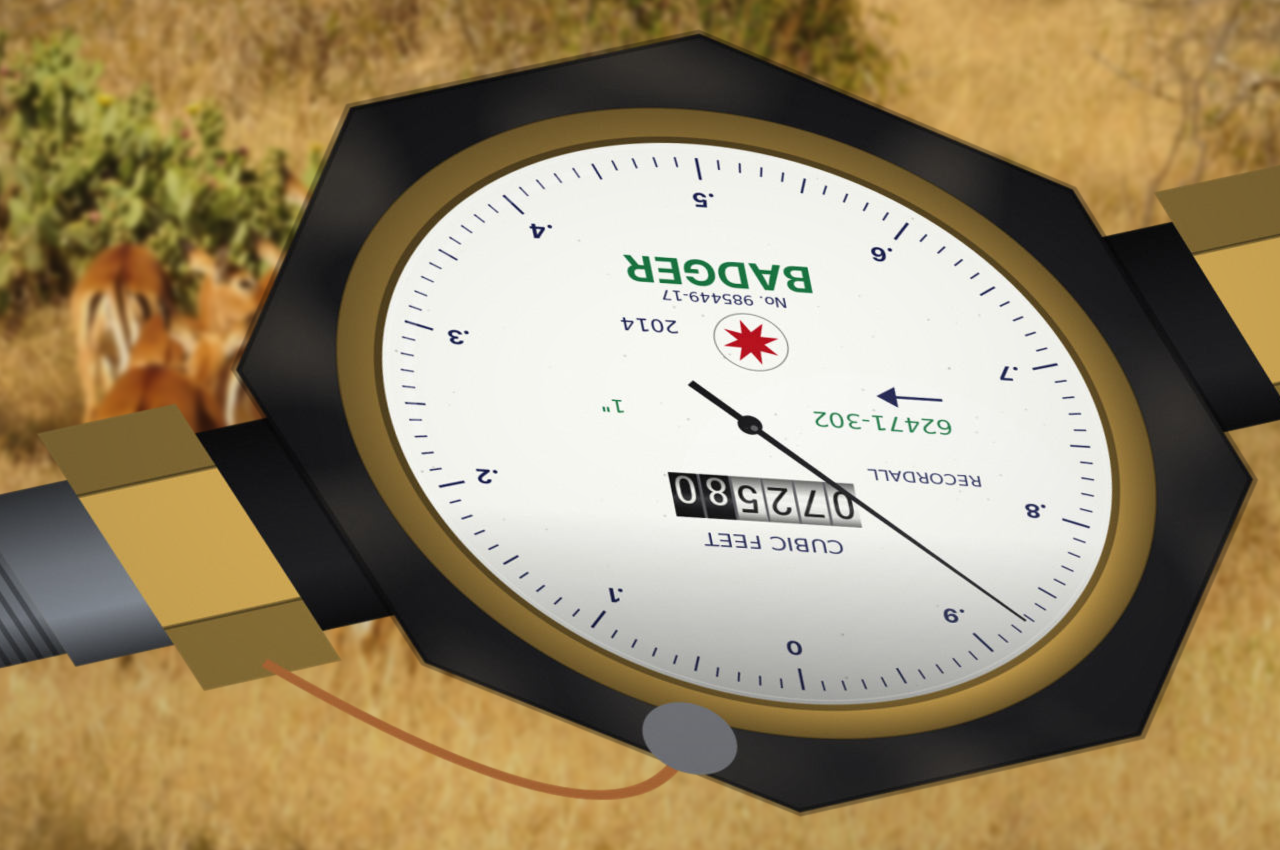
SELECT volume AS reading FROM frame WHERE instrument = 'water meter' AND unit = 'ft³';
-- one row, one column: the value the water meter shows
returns 72579.87 ft³
